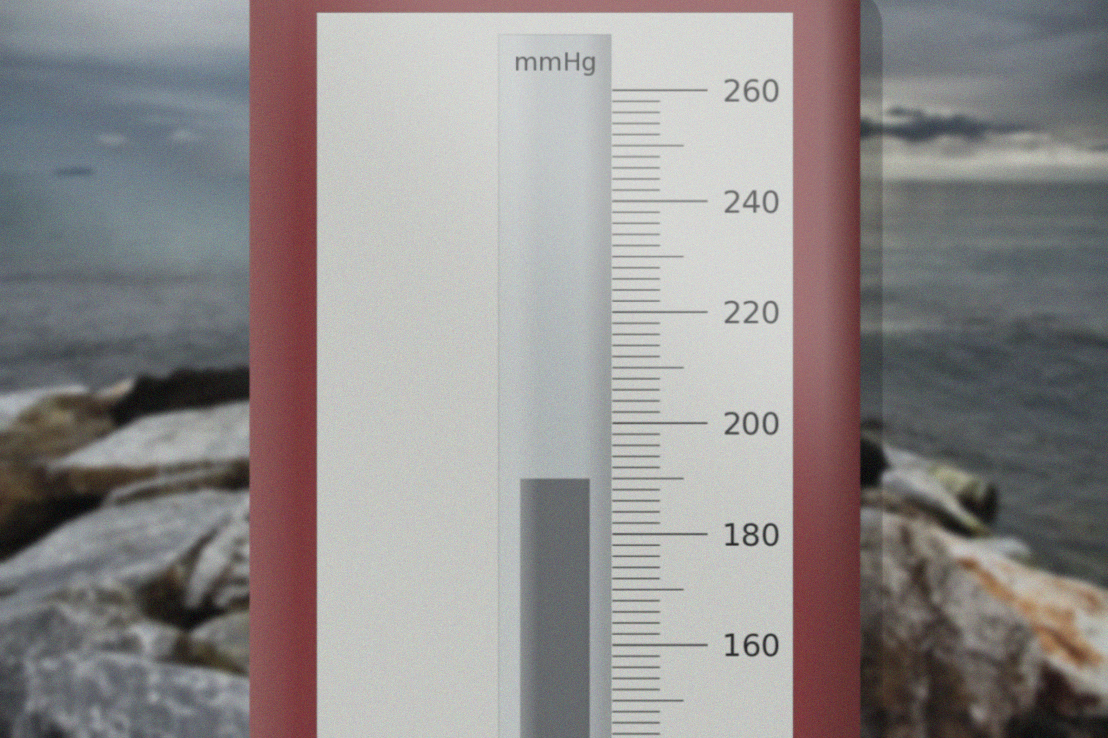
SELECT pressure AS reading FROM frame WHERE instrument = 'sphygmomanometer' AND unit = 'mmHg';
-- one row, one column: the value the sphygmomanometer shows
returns 190 mmHg
